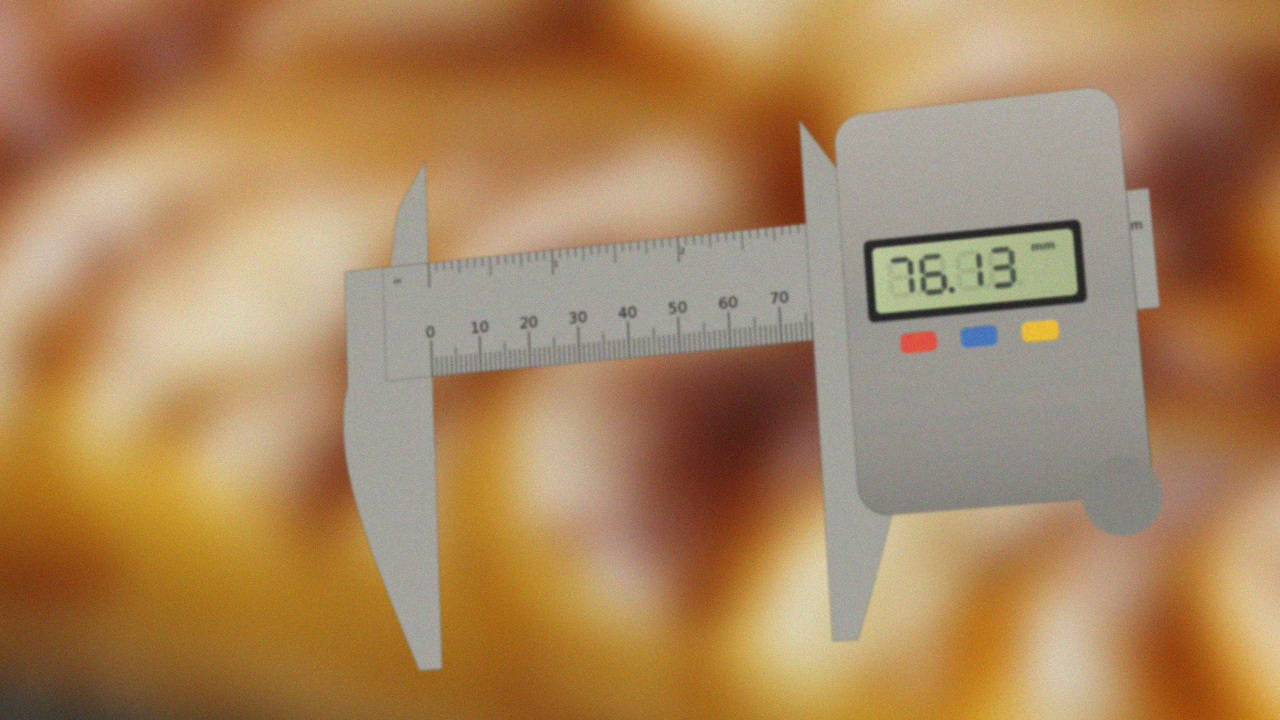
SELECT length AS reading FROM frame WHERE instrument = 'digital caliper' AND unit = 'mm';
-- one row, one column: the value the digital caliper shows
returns 76.13 mm
